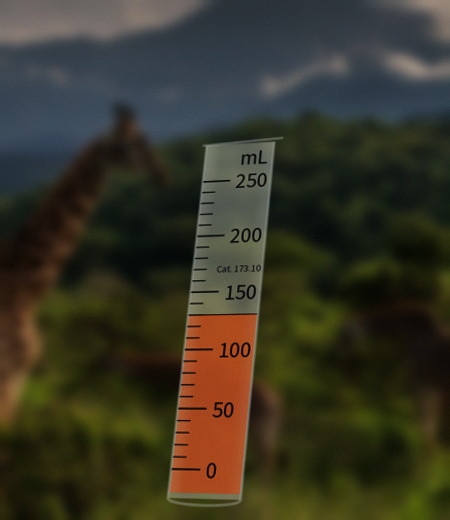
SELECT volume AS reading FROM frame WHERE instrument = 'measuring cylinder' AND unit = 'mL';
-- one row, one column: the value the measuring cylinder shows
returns 130 mL
